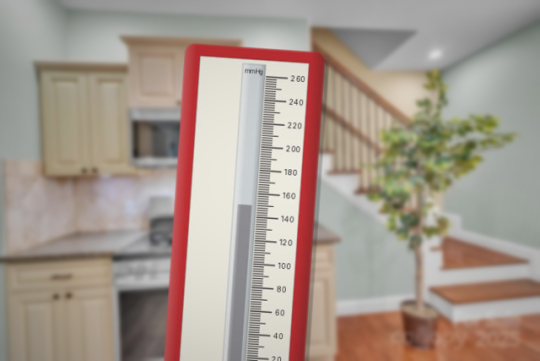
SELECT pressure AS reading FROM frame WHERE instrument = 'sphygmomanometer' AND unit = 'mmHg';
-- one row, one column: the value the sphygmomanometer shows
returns 150 mmHg
